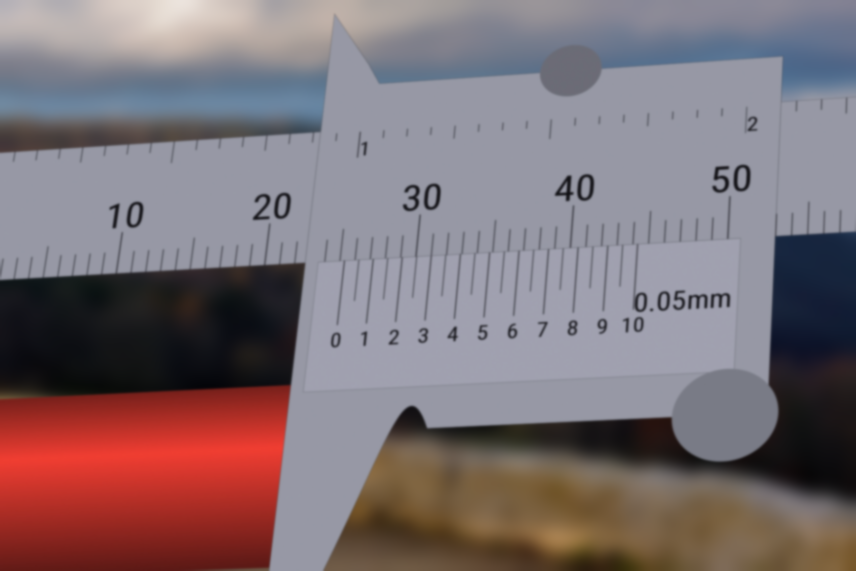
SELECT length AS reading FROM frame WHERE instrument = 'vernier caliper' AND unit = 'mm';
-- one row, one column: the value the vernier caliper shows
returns 25.3 mm
